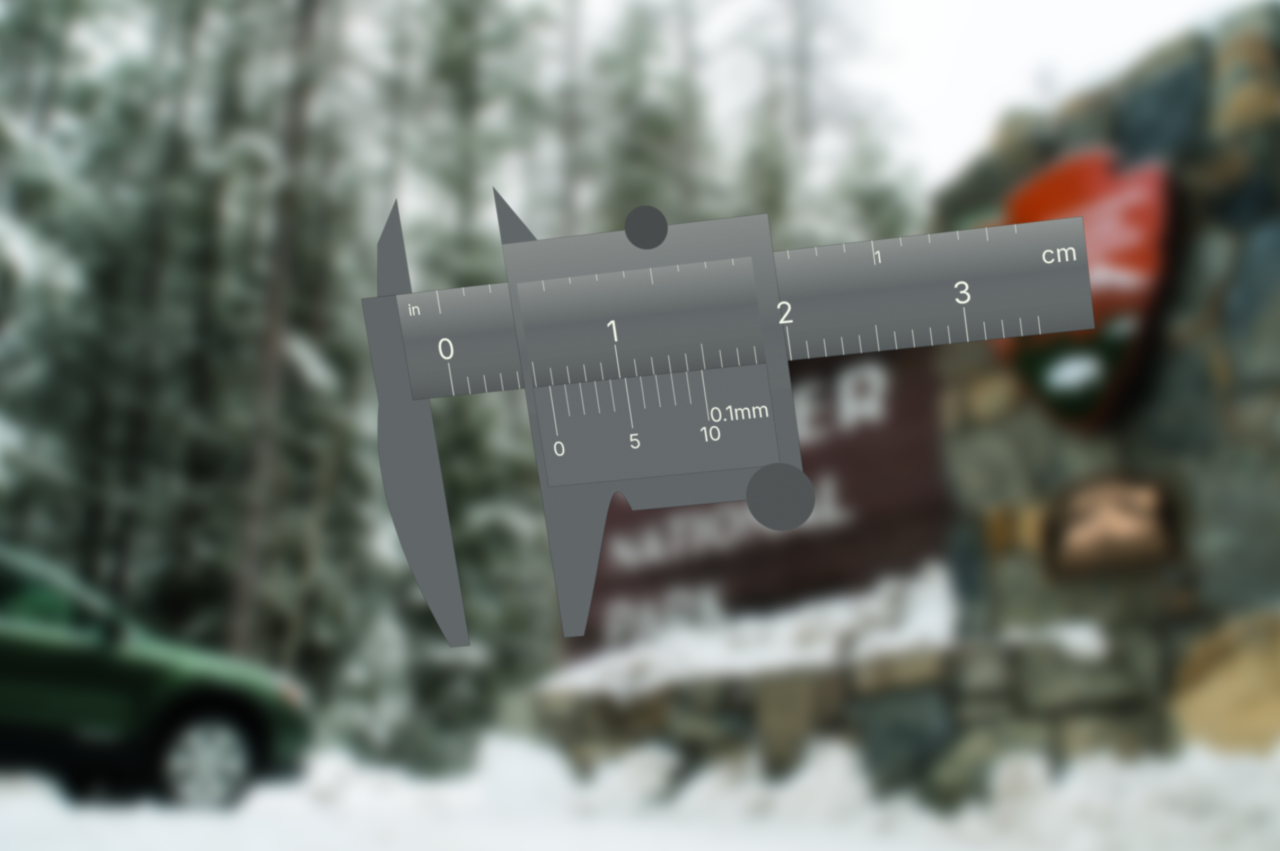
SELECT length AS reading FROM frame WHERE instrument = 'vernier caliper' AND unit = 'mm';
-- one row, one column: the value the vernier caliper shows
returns 5.8 mm
